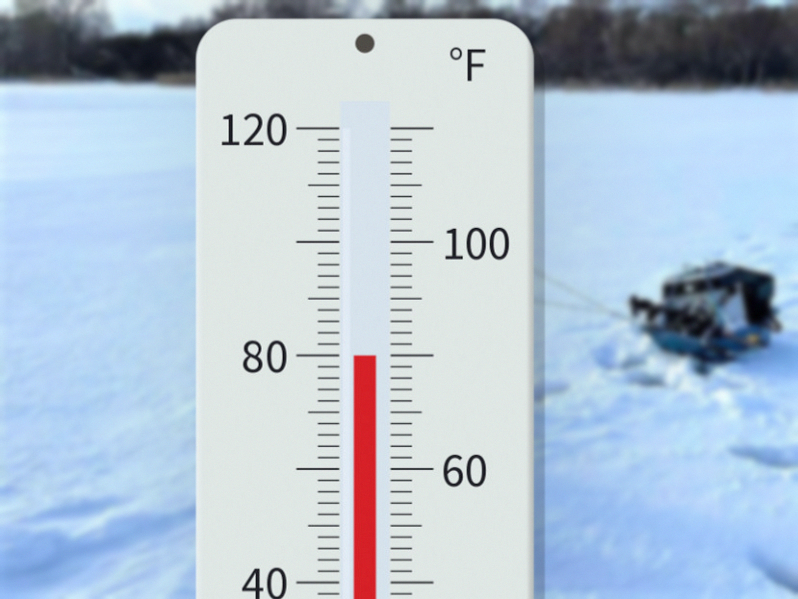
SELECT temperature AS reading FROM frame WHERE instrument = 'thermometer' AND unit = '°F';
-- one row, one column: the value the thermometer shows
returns 80 °F
